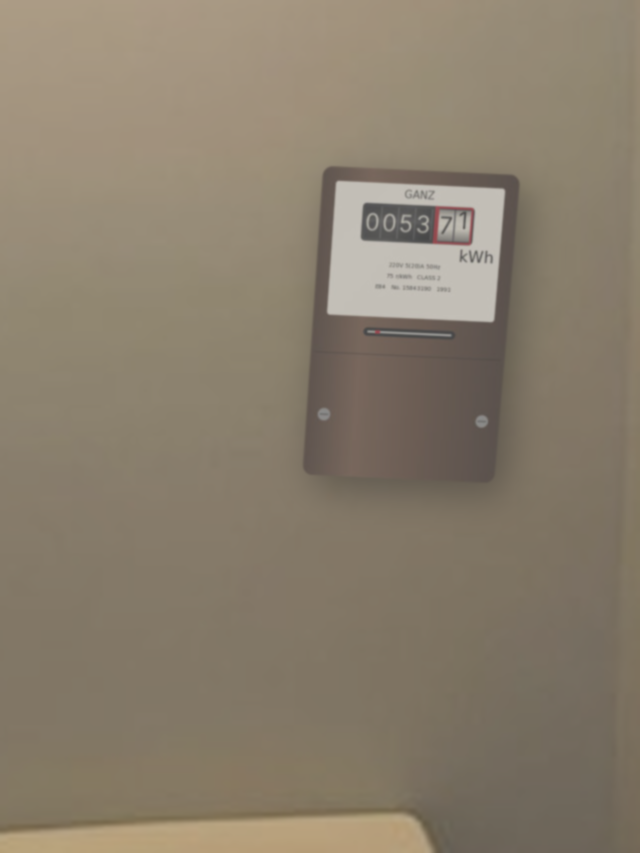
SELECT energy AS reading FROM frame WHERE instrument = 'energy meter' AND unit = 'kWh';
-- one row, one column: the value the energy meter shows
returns 53.71 kWh
